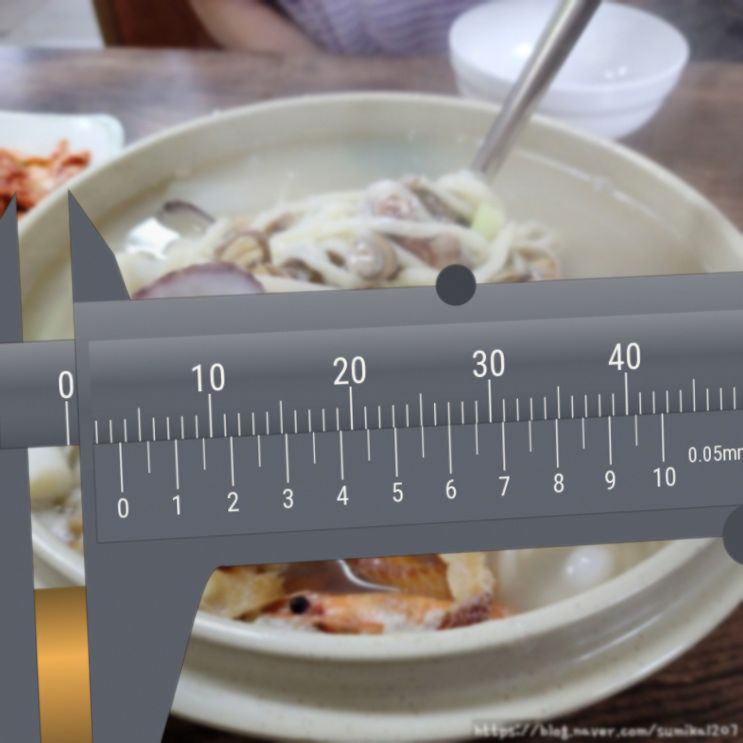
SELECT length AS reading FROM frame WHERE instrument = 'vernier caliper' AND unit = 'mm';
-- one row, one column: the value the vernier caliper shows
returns 3.6 mm
